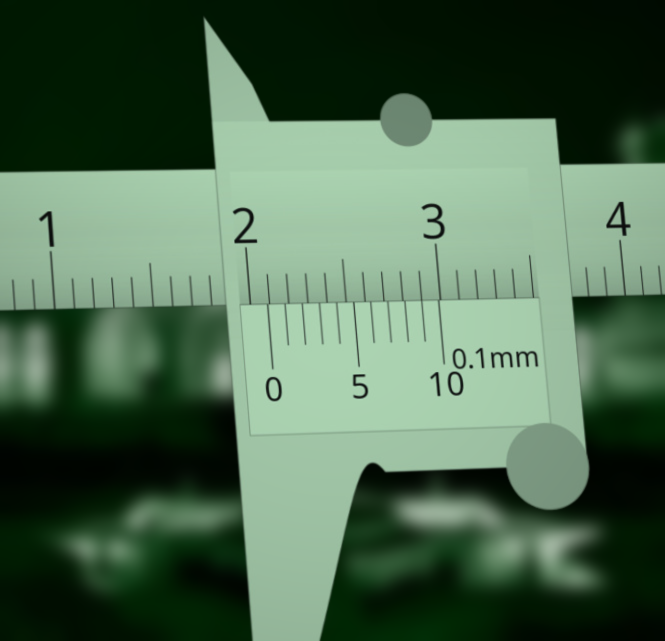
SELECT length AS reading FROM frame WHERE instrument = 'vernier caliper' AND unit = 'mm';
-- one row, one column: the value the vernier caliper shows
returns 20.9 mm
